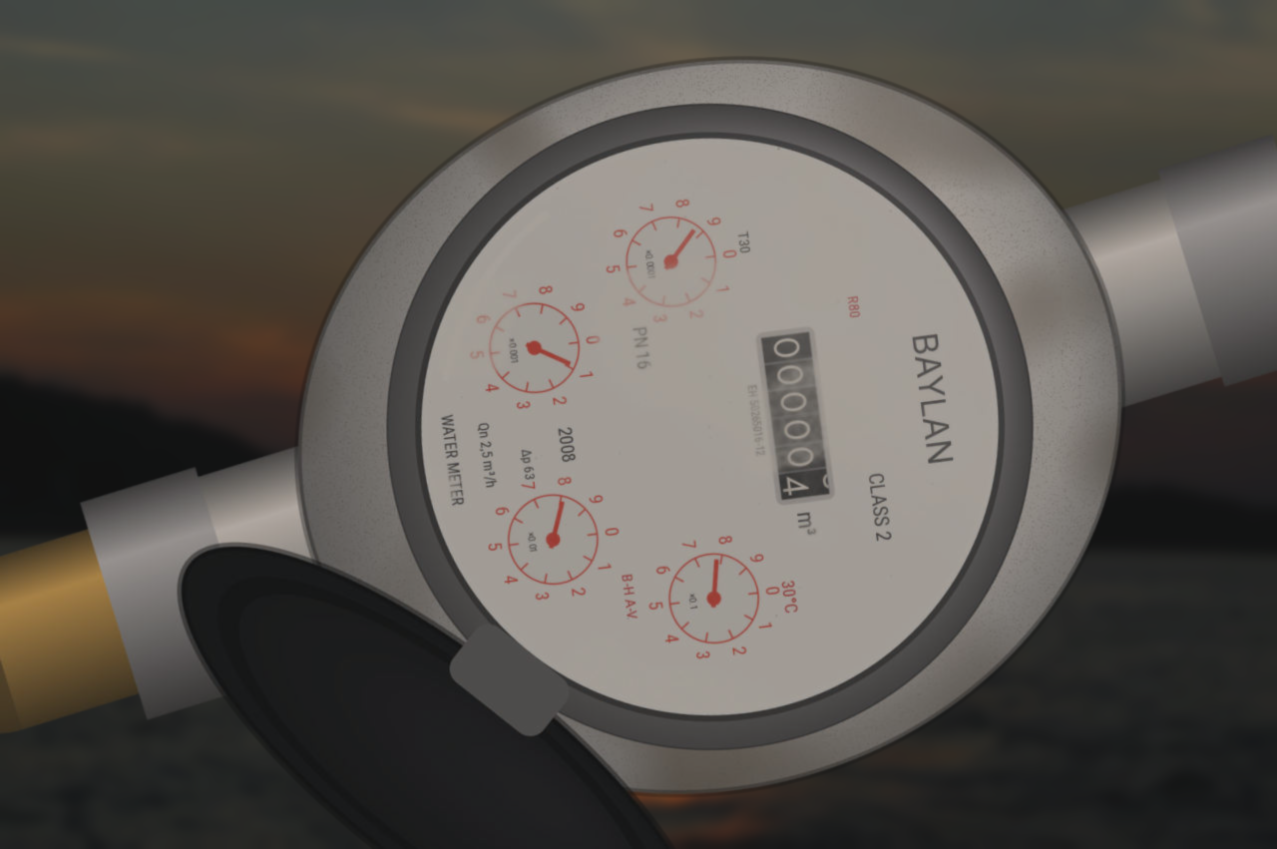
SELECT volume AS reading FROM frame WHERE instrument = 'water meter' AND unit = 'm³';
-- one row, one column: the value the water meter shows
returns 3.7808 m³
